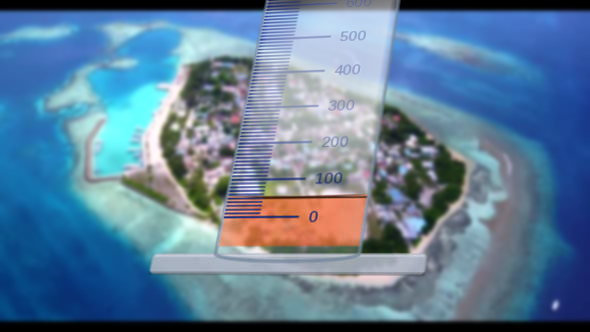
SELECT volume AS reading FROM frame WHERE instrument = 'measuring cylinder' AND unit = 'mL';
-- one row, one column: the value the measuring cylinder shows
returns 50 mL
